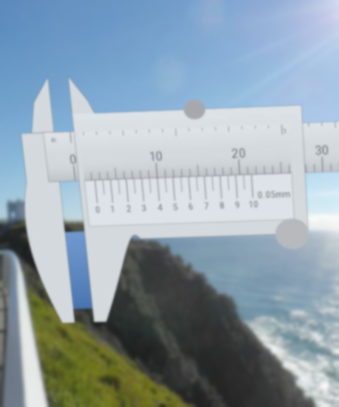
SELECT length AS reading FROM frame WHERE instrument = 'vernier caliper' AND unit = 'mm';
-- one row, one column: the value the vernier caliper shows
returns 2.4 mm
